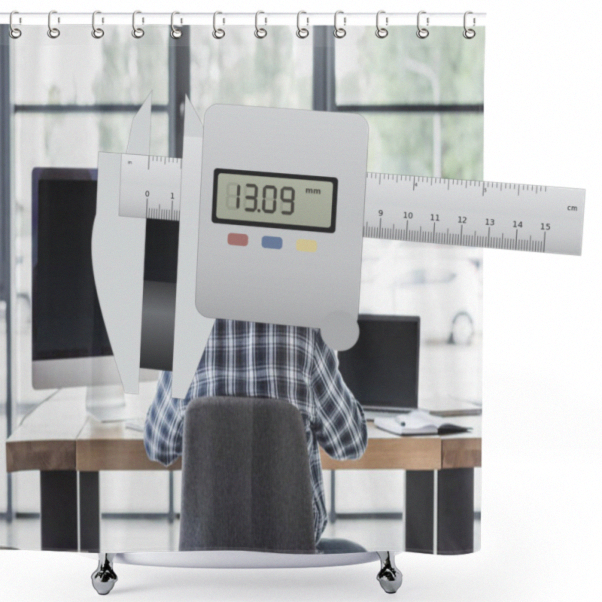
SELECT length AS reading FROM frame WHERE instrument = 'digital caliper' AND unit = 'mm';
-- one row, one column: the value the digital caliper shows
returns 13.09 mm
